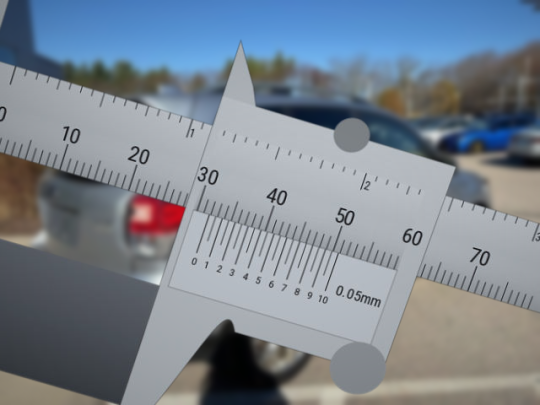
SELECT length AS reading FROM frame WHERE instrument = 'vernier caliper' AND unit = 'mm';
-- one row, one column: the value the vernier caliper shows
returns 31.8 mm
